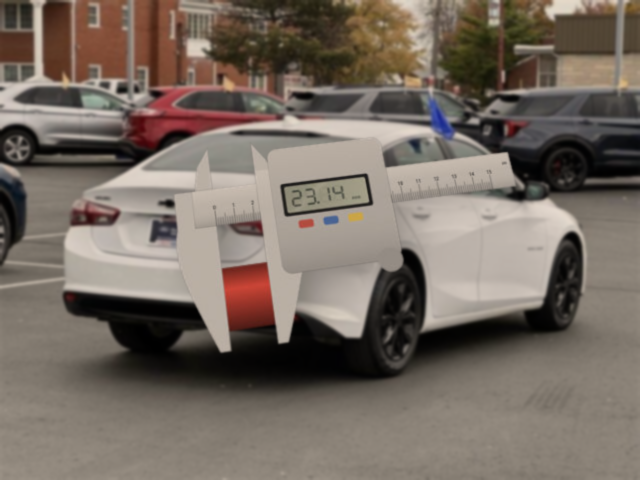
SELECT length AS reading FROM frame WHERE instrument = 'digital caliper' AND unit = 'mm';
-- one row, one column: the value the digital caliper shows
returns 23.14 mm
